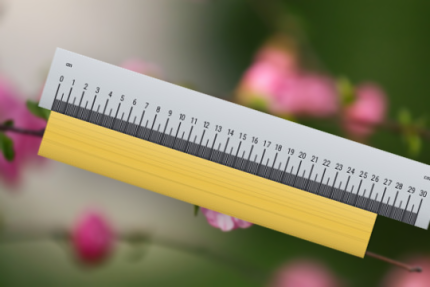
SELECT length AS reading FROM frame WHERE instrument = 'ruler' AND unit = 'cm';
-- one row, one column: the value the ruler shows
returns 27 cm
